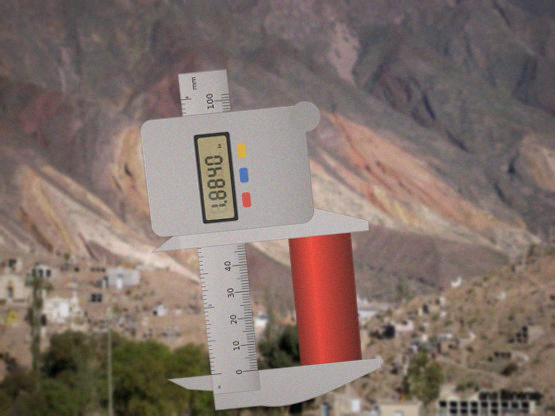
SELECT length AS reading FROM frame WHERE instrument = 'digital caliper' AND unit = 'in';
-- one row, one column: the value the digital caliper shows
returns 1.8840 in
